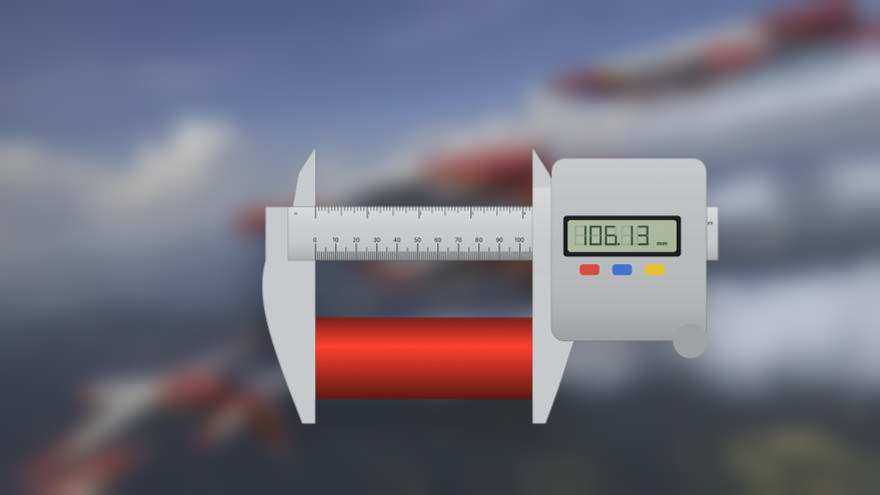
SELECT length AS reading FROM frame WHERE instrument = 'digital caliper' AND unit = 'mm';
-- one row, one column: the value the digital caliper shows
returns 106.13 mm
